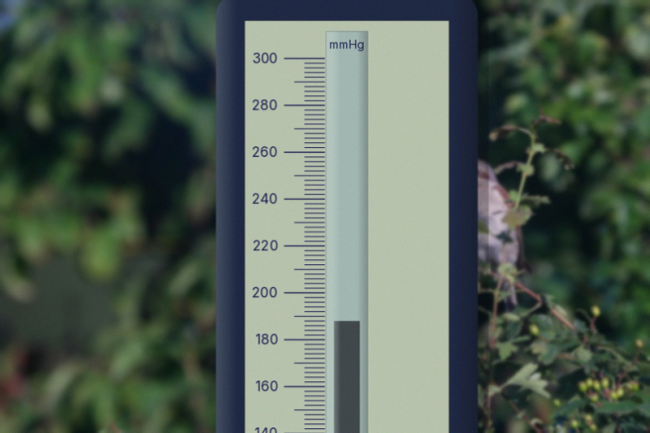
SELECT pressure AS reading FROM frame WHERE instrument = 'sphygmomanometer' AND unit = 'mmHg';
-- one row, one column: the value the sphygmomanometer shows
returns 188 mmHg
